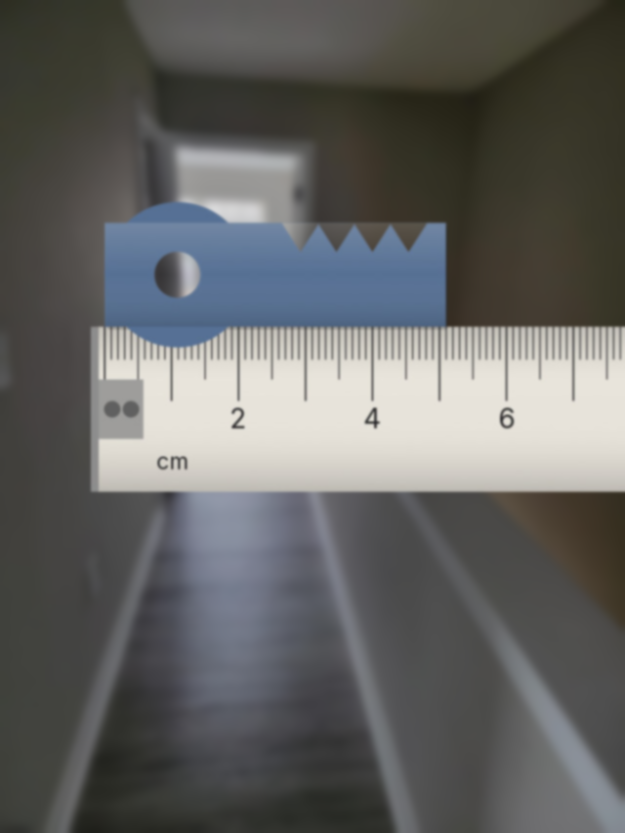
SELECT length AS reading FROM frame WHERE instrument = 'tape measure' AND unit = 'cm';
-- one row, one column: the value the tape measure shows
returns 5.1 cm
